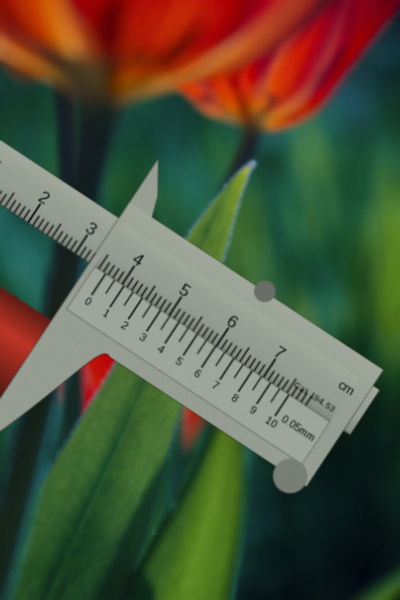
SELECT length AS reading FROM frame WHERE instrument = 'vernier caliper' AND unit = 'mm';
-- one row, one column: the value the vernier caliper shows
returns 36.5 mm
